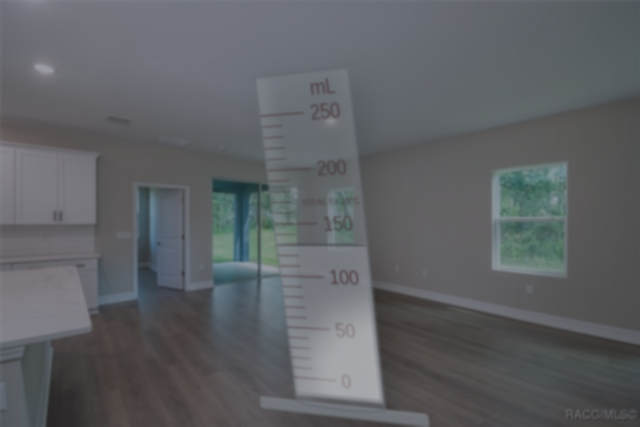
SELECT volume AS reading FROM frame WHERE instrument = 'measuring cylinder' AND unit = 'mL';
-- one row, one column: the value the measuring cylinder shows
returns 130 mL
